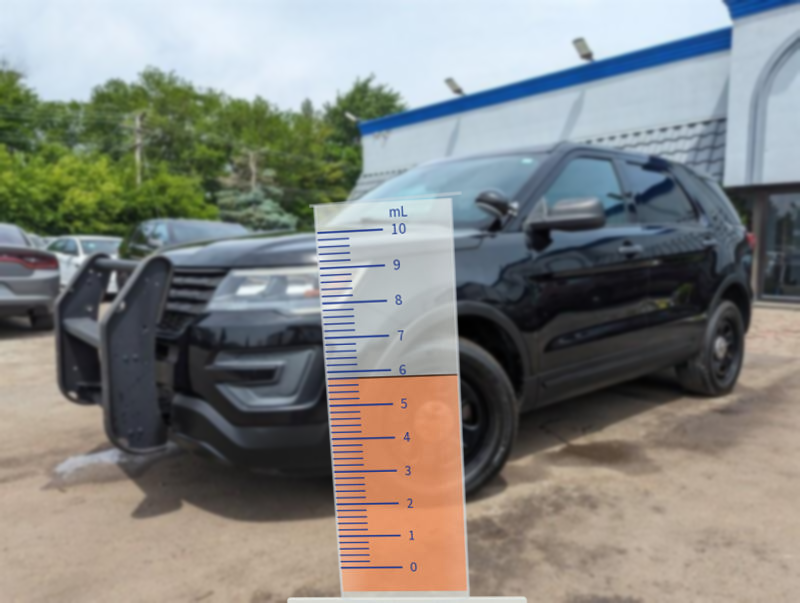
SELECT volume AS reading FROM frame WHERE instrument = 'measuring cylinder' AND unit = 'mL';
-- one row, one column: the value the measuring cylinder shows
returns 5.8 mL
